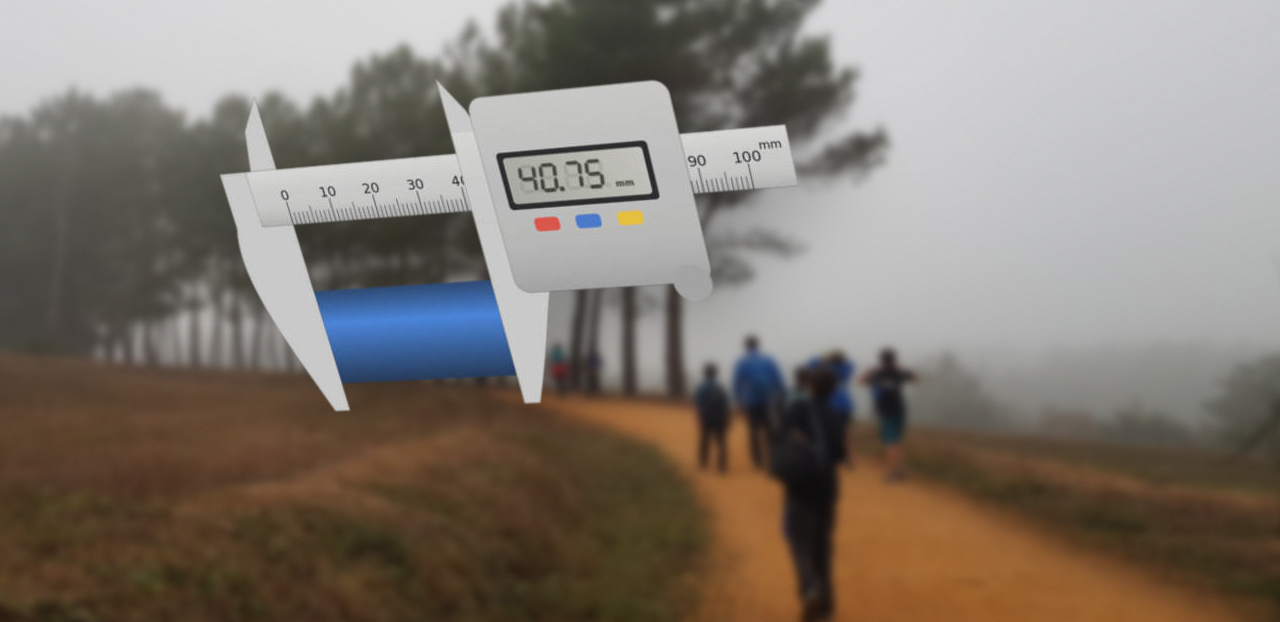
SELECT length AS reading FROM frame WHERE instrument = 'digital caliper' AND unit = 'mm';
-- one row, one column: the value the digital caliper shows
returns 40.75 mm
